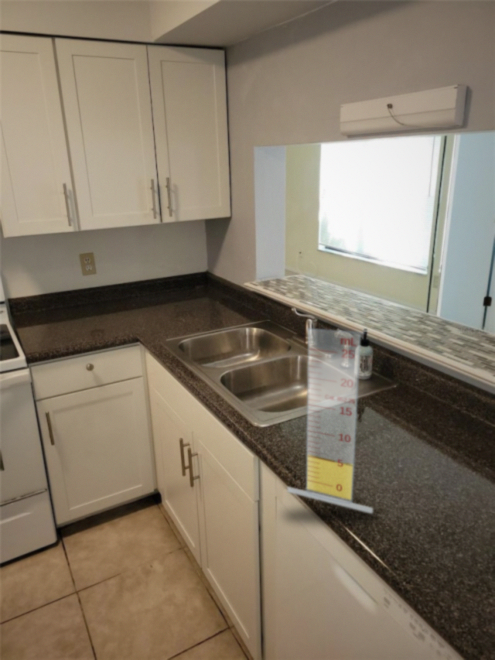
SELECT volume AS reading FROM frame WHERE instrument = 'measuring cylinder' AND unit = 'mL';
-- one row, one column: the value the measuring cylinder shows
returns 5 mL
